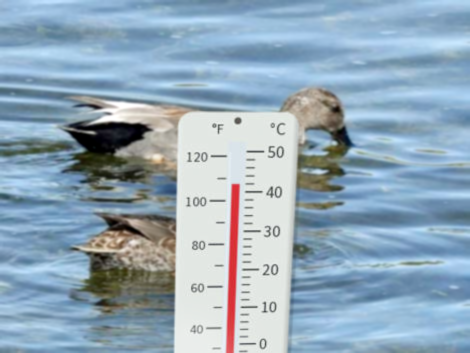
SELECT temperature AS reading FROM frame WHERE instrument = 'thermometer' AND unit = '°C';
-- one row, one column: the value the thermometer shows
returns 42 °C
